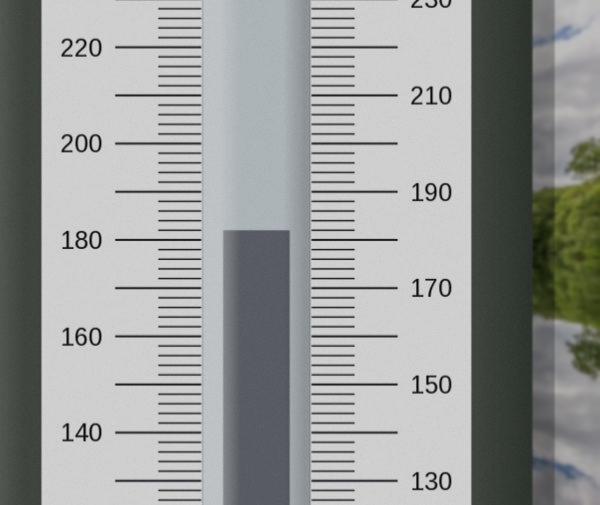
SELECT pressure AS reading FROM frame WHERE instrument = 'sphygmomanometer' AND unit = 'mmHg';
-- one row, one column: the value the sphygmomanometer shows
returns 182 mmHg
